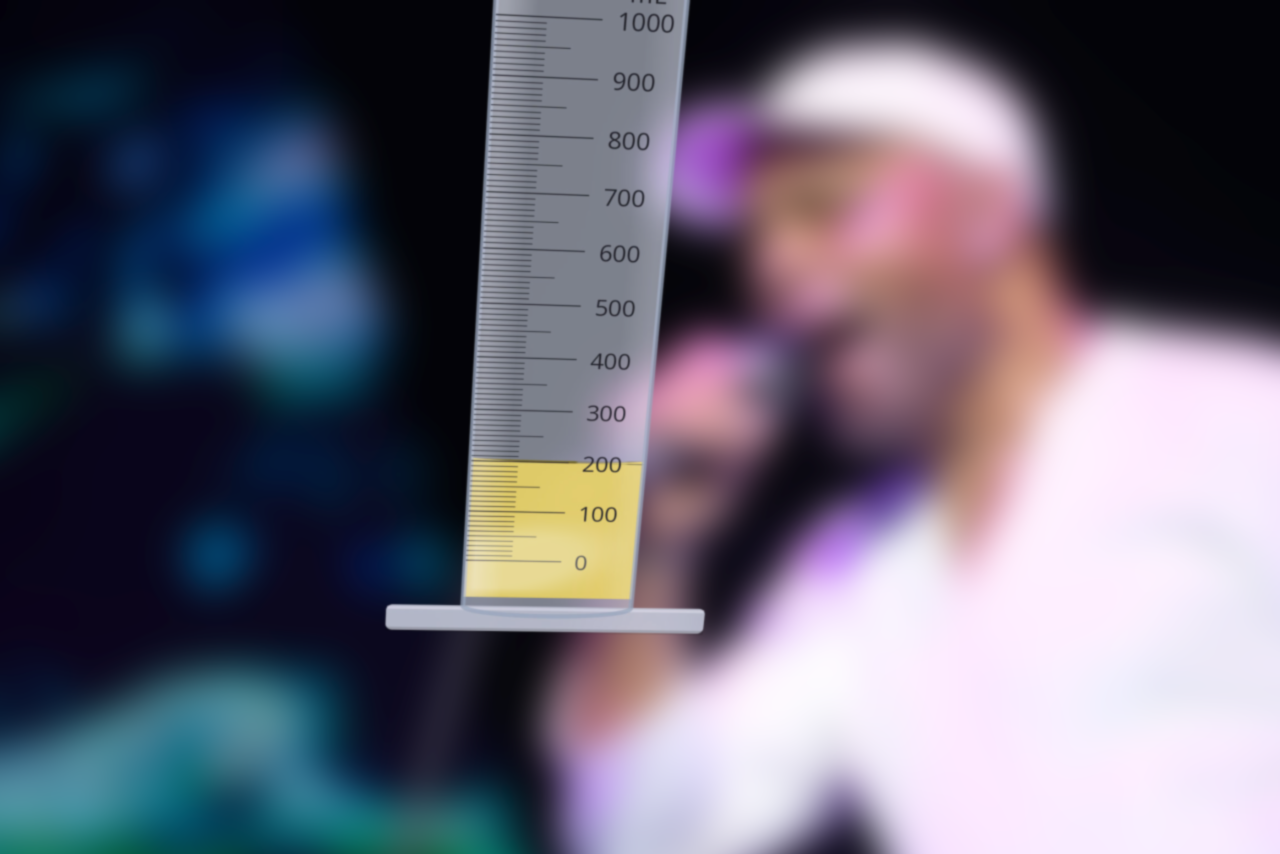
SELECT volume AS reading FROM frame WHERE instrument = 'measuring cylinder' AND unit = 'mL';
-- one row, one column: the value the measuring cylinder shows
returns 200 mL
